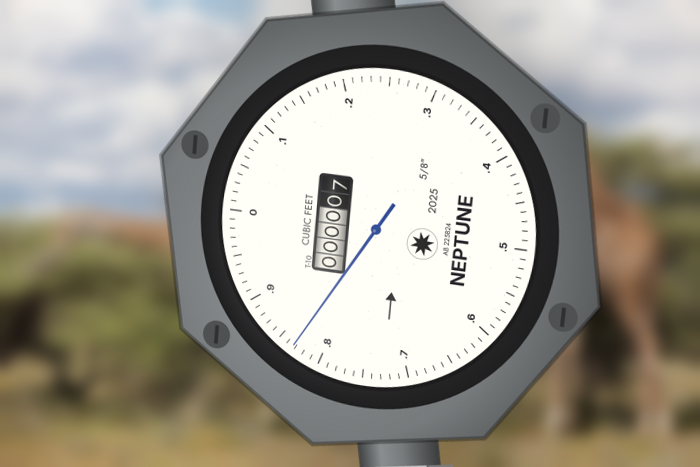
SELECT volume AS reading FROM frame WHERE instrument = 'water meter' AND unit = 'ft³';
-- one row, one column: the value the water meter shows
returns 6.83 ft³
